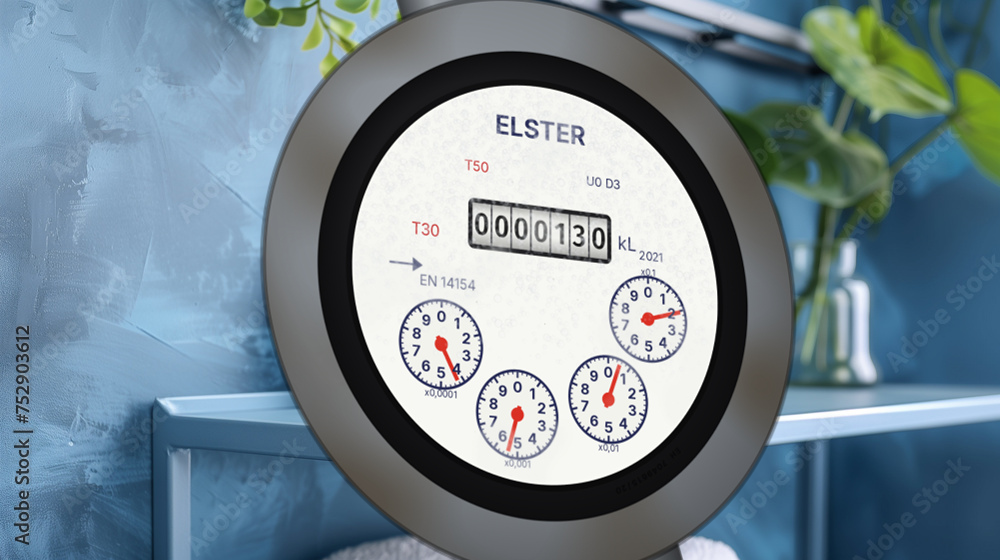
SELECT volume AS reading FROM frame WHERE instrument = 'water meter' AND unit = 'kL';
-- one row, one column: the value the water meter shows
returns 130.2054 kL
